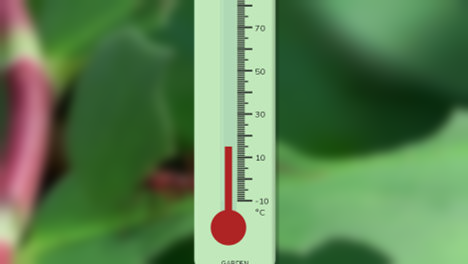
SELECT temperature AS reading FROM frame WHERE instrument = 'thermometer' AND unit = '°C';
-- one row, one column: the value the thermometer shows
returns 15 °C
